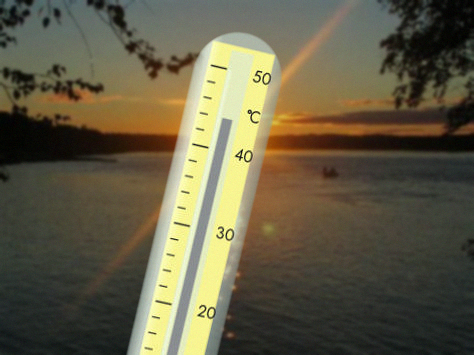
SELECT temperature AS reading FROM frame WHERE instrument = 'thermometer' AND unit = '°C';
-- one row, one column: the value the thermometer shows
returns 44 °C
